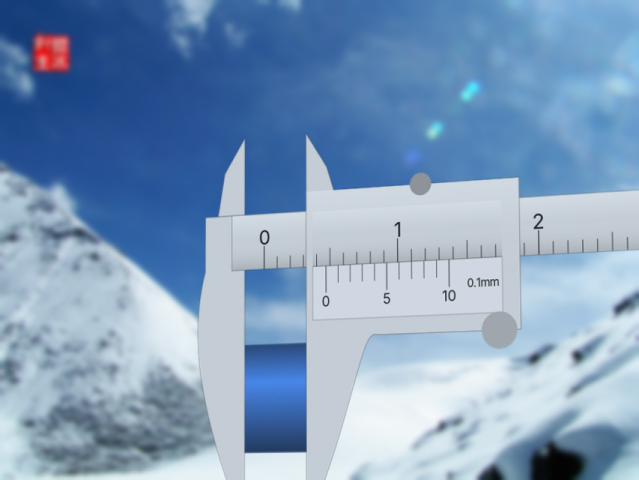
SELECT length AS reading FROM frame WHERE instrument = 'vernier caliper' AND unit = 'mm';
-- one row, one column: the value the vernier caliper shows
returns 4.7 mm
